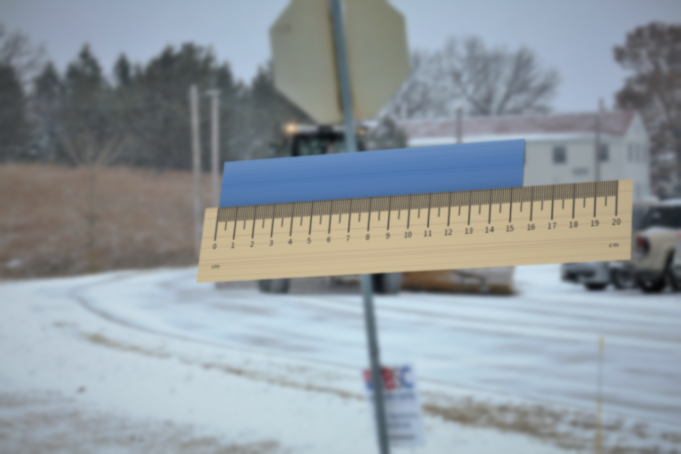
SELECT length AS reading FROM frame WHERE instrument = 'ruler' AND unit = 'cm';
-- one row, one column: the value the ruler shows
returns 15.5 cm
